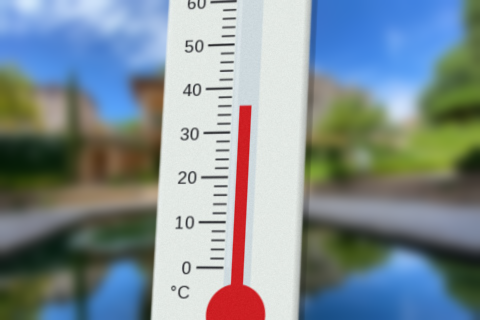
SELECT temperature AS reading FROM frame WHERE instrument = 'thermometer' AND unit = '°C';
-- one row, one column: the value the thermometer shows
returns 36 °C
